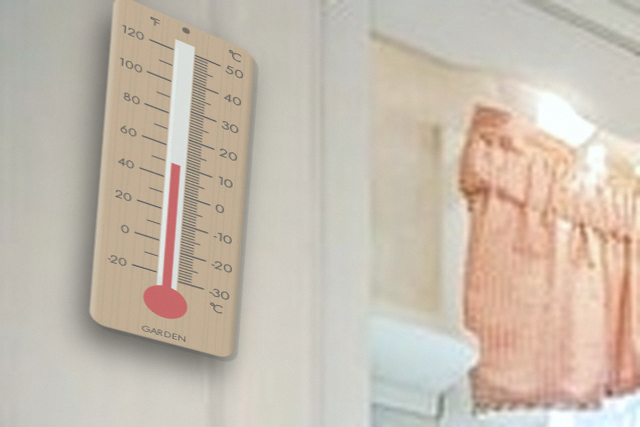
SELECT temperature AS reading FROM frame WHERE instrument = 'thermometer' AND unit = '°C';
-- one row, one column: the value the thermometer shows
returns 10 °C
